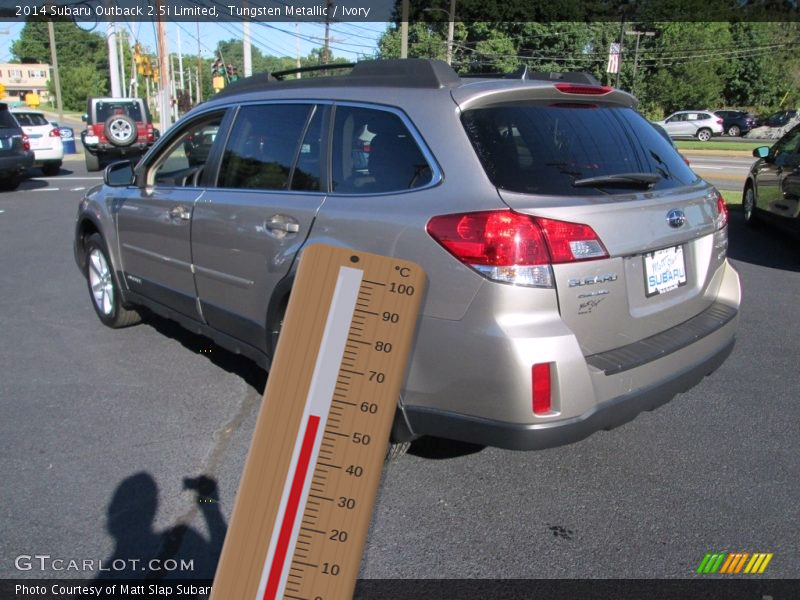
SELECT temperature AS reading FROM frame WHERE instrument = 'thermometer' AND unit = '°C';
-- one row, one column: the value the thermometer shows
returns 54 °C
